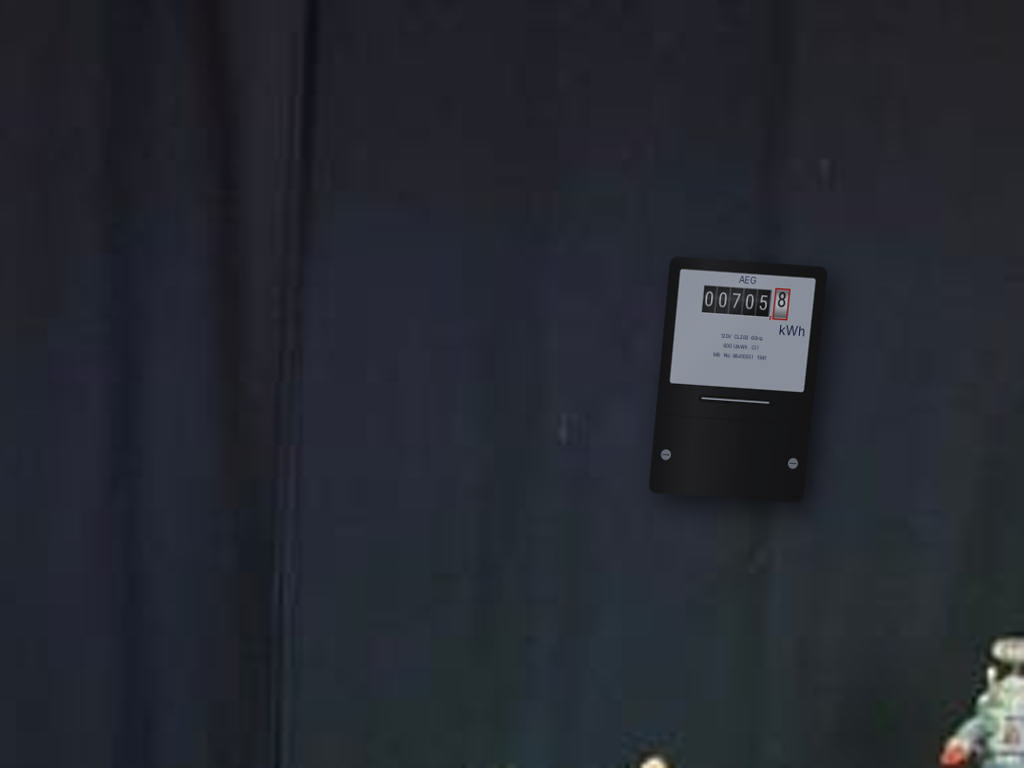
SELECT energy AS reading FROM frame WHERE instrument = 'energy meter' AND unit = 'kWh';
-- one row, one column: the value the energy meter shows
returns 705.8 kWh
